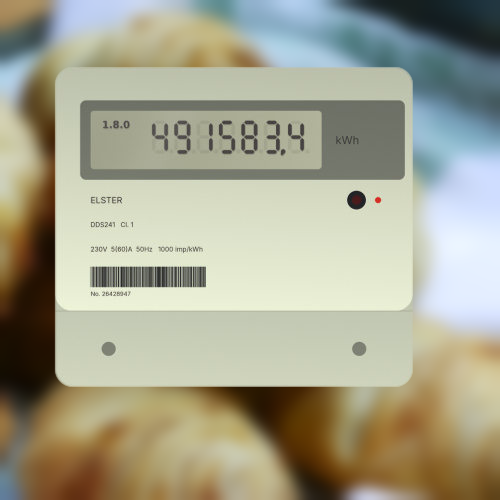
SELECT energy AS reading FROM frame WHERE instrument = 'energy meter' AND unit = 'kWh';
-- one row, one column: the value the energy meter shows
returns 491583.4 kWh
